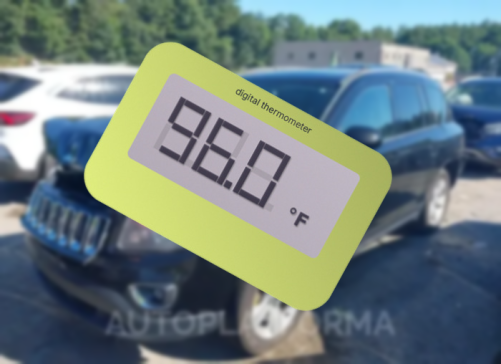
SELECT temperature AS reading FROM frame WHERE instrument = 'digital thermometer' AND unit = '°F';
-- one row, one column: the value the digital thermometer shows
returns 96.0 °F
